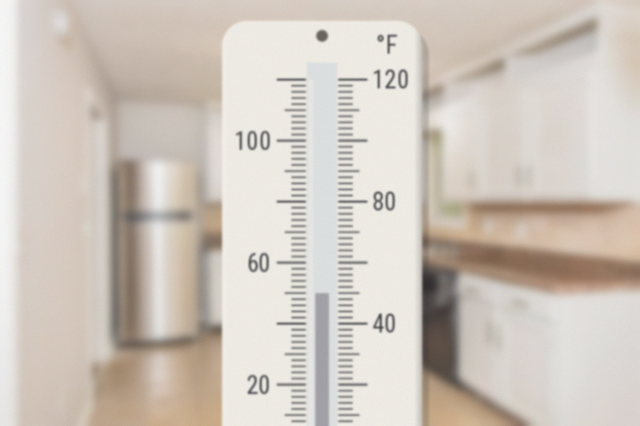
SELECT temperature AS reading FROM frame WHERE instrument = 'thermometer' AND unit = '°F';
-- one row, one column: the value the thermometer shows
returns 50 °F
